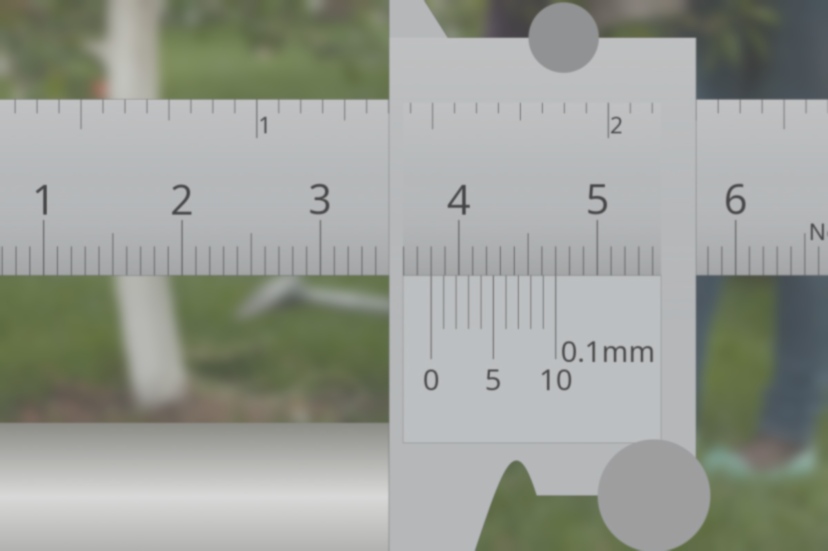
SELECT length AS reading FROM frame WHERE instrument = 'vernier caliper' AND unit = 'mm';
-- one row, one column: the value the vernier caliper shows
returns 38.0 mm
